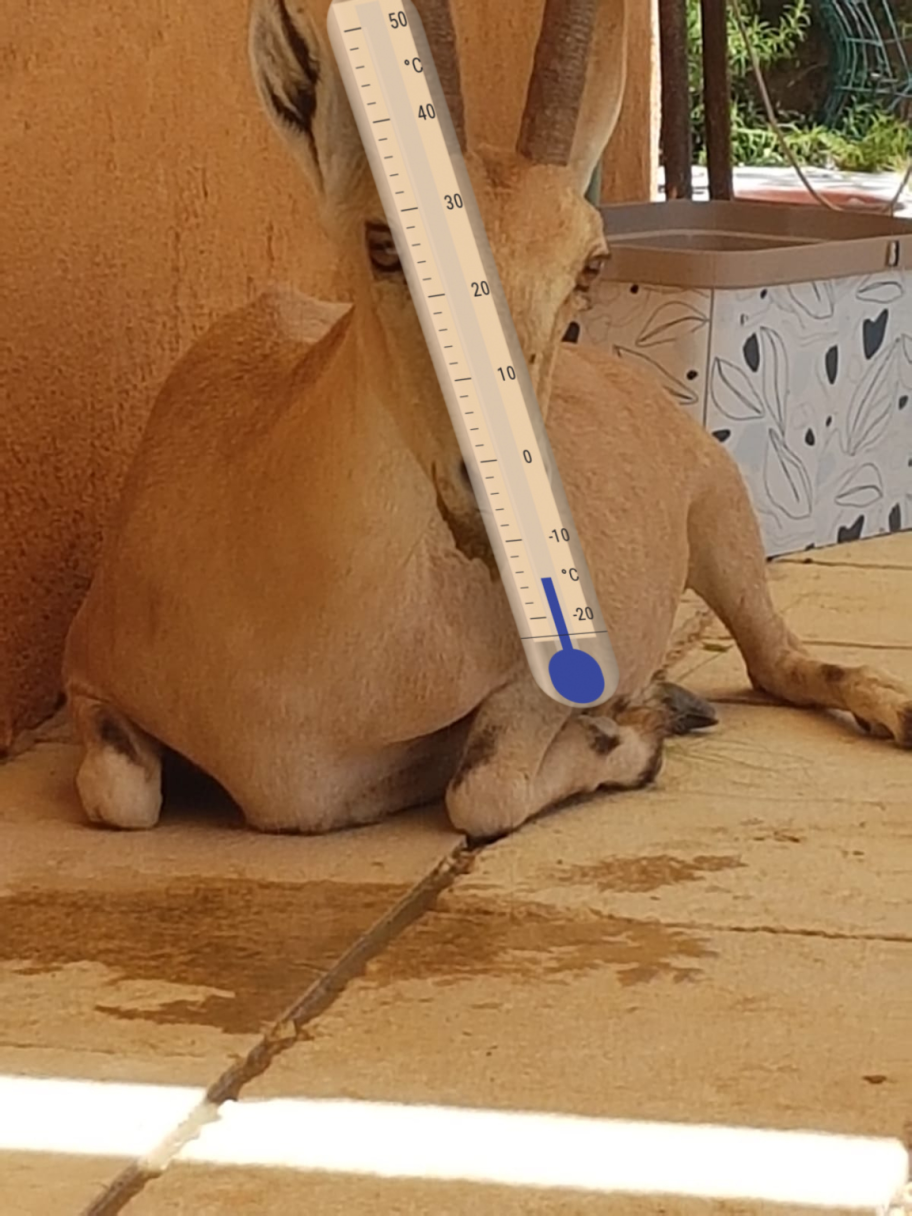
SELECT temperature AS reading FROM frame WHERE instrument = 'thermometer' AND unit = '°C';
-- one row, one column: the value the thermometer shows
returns -15 °C
